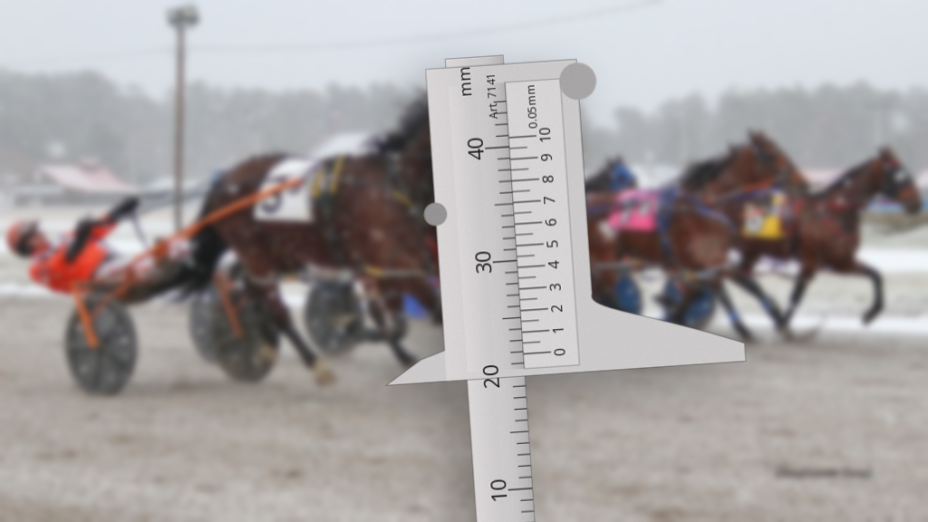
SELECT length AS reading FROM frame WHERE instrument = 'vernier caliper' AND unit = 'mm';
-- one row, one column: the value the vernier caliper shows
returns 21.8 mm
